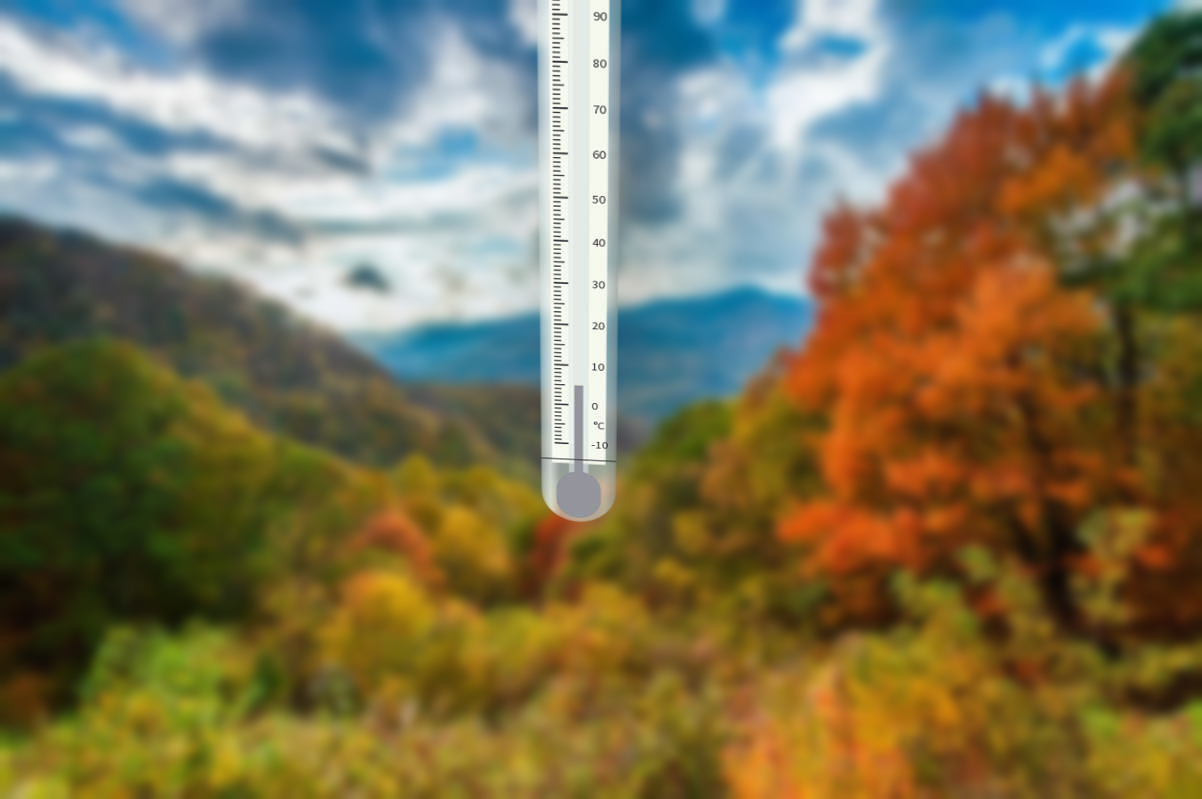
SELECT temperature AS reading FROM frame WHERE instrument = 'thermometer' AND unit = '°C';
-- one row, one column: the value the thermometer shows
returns 5 °C
